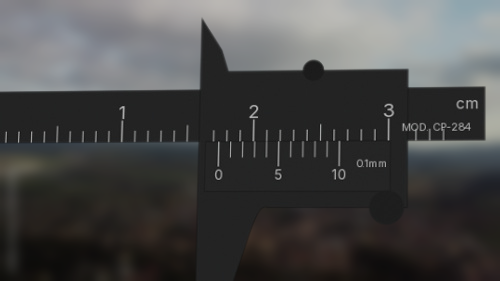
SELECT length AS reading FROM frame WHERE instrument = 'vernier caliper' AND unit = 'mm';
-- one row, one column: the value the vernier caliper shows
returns 17.4 mm
